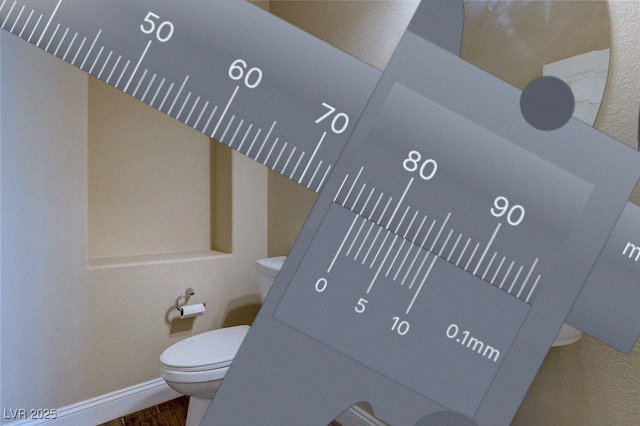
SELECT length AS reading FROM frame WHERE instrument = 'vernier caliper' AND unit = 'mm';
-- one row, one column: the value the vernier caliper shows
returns 76.8 mm
